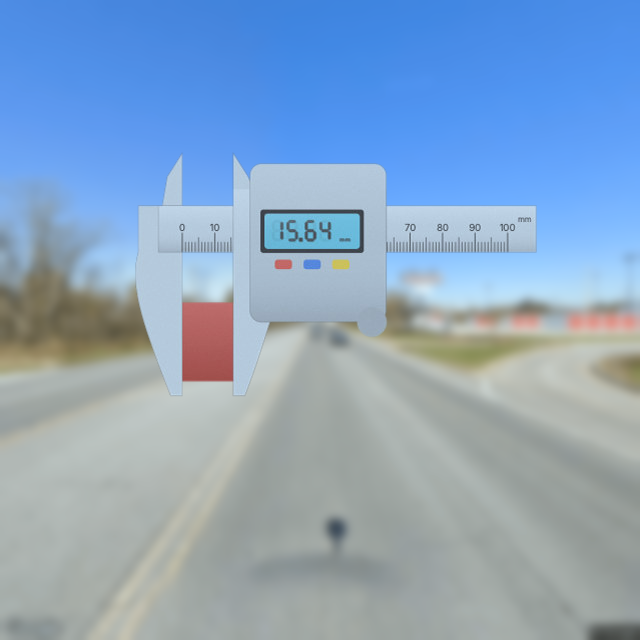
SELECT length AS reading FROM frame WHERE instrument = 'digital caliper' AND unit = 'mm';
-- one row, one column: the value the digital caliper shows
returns 15.64 mm
